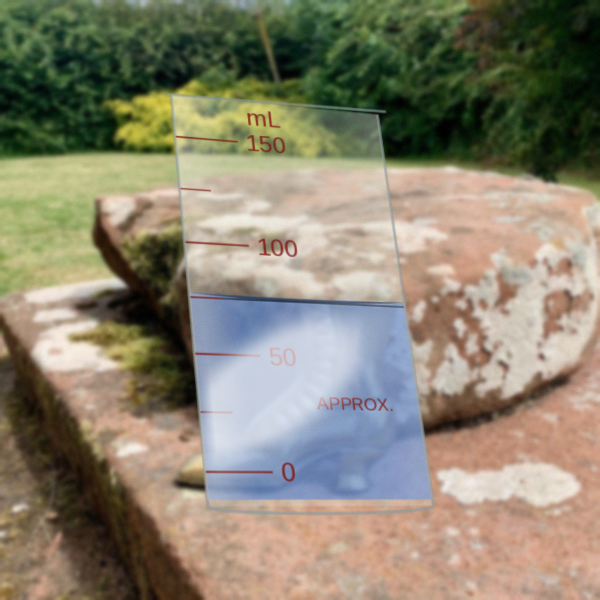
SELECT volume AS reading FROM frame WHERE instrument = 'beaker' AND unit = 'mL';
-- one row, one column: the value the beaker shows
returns 75 mL
